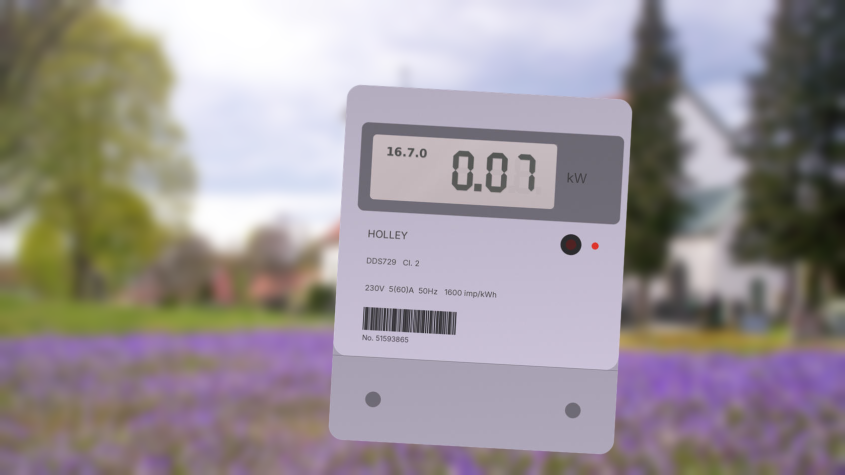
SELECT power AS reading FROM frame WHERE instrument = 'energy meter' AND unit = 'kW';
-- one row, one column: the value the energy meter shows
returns 0.07 kW
